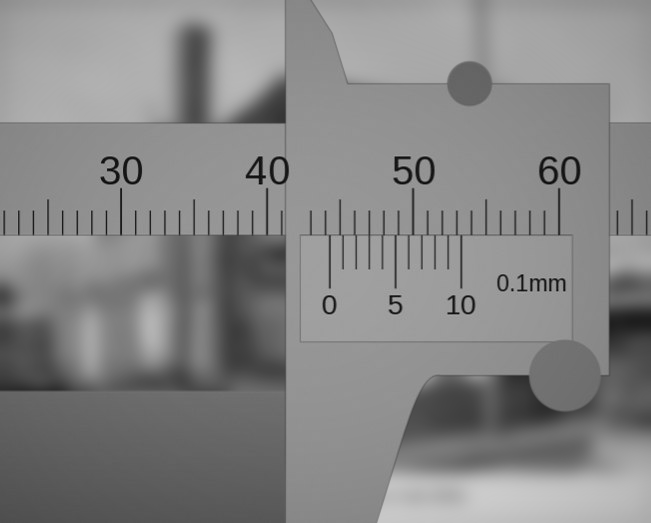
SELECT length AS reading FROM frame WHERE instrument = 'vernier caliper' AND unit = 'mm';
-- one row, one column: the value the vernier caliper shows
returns 44.3 mm
